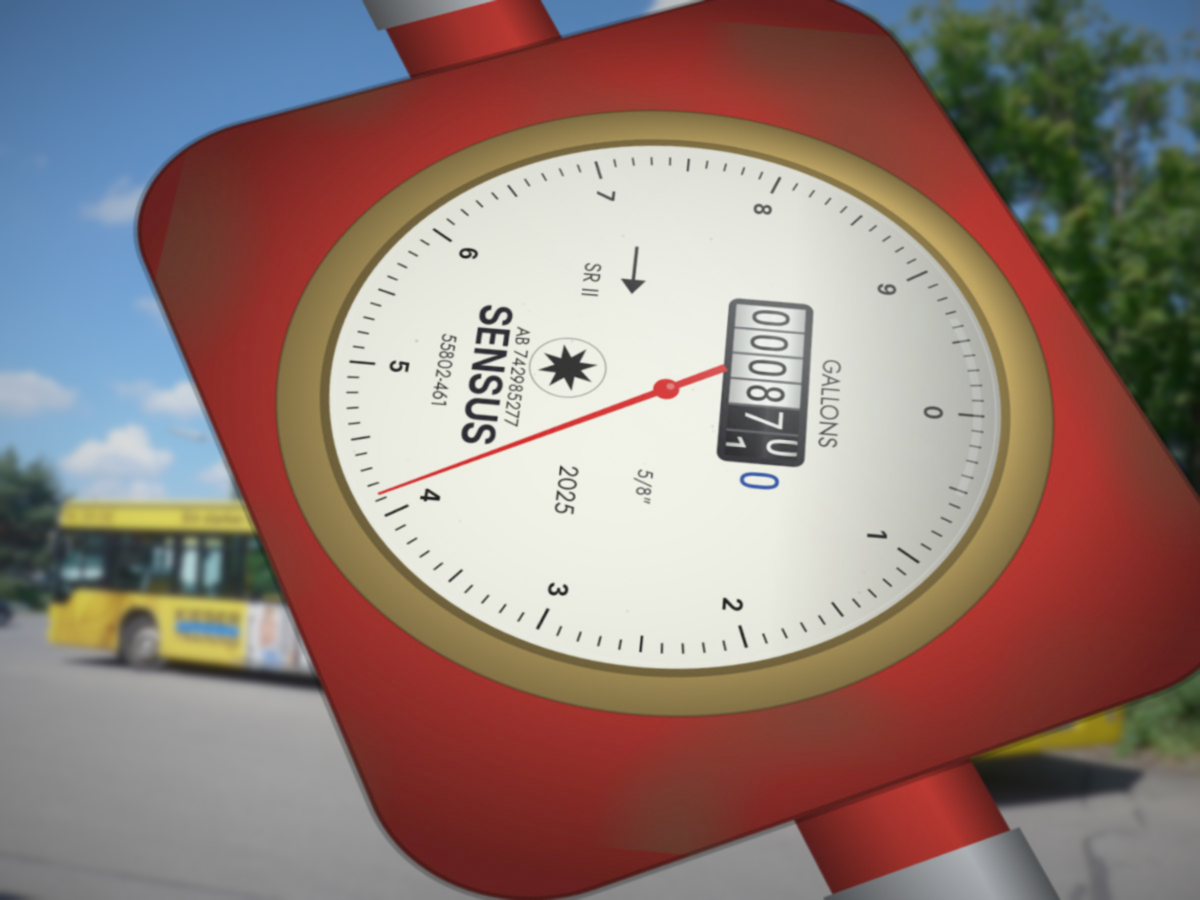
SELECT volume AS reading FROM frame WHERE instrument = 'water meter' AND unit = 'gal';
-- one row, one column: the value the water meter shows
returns 8704.1 gal
